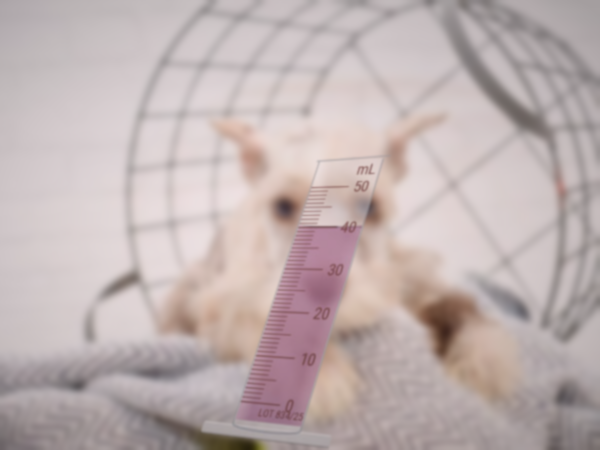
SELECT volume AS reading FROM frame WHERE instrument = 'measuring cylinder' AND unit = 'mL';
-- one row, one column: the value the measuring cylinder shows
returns 40 mL
